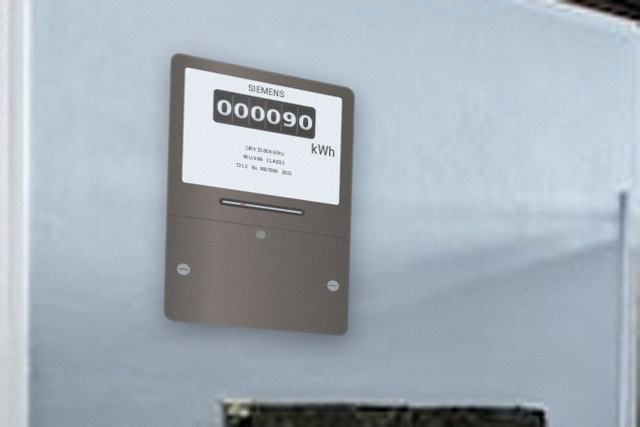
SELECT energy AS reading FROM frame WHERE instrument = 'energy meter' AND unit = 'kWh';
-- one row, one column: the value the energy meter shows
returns 90 kWh
